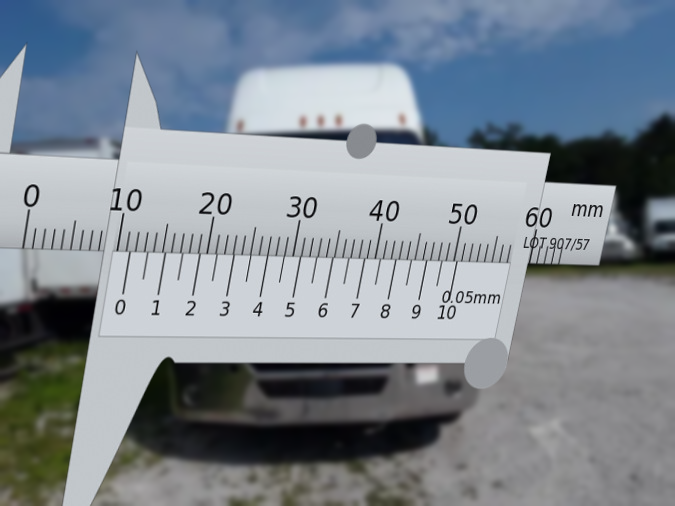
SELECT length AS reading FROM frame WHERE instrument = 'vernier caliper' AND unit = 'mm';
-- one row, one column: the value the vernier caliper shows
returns 11.4 mm
